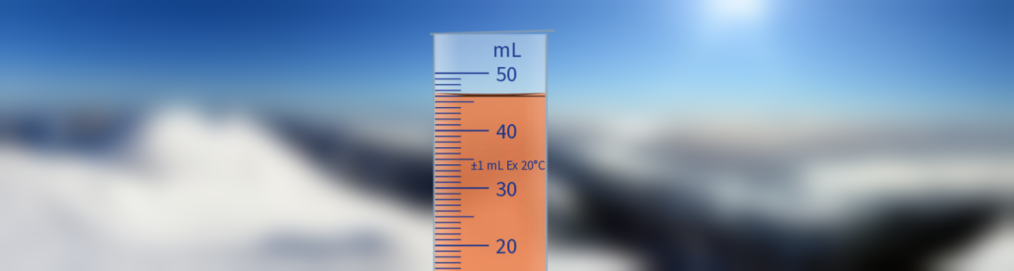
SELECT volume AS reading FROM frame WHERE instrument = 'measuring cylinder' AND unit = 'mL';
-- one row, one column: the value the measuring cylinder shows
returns 46 mL
